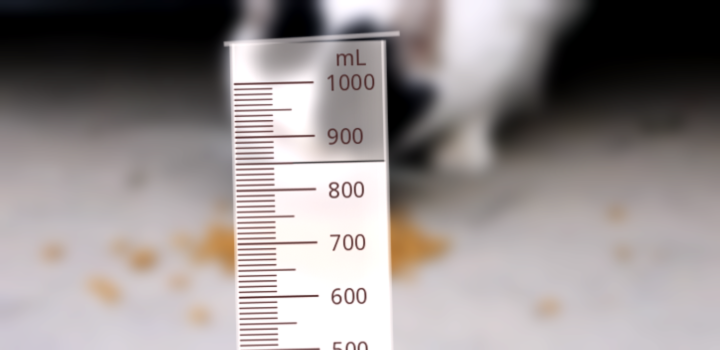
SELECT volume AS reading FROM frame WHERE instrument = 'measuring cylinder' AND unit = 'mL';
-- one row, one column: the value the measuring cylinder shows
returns 850 mL
